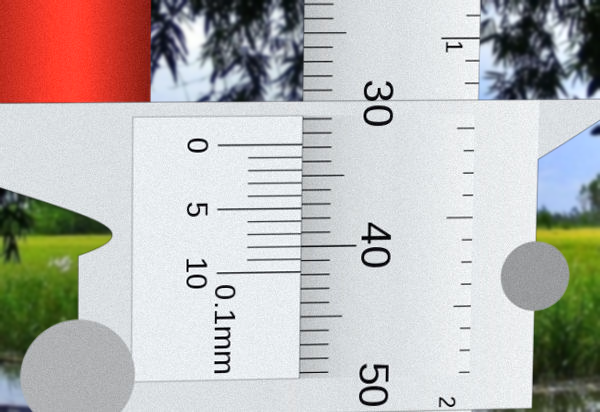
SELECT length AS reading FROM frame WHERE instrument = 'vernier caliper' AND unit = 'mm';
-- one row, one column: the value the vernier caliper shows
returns 32.8 mm
